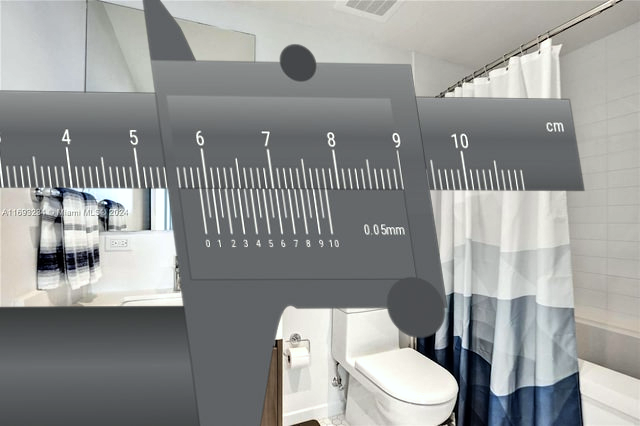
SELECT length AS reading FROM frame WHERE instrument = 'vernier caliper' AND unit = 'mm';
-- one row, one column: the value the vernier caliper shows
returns 59.0 mm
